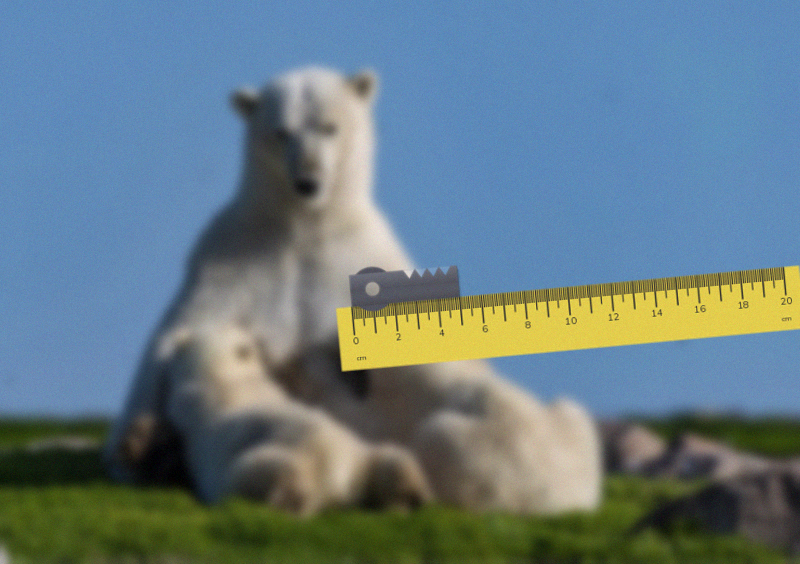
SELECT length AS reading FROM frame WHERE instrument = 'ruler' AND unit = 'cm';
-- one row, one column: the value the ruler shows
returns 5 cm
